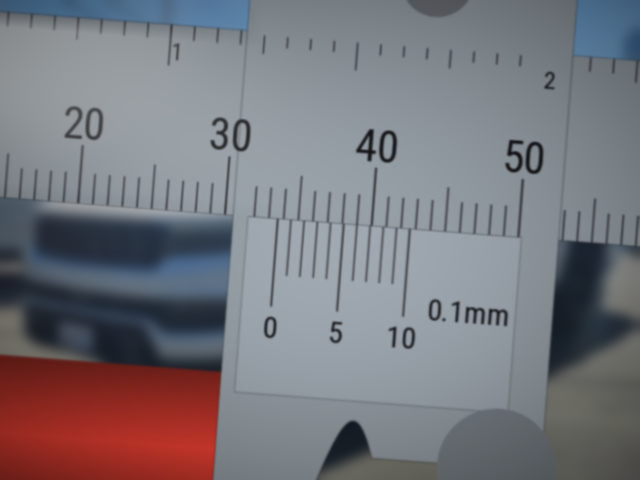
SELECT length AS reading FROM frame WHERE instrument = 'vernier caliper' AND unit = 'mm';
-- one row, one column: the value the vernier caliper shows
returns 33.6 mm
